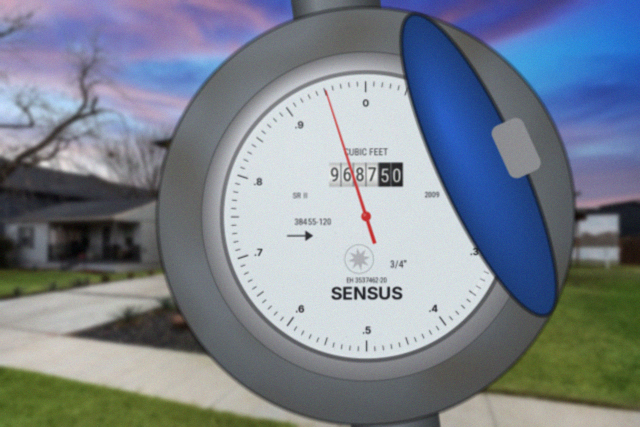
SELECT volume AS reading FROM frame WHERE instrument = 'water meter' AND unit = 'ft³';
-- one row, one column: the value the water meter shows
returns 968749.95 ft³
